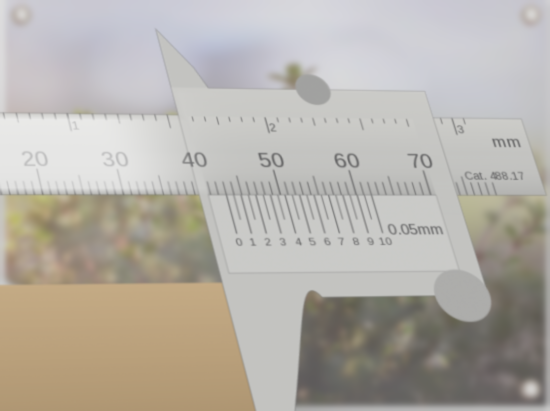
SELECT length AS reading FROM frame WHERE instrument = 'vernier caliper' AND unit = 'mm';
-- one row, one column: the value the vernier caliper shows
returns 43.0 mm
